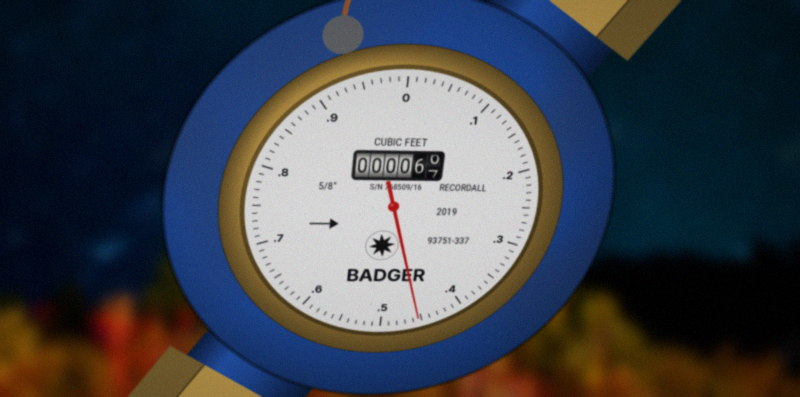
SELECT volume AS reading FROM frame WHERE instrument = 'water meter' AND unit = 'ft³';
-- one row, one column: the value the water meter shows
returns 66.45 ft³
